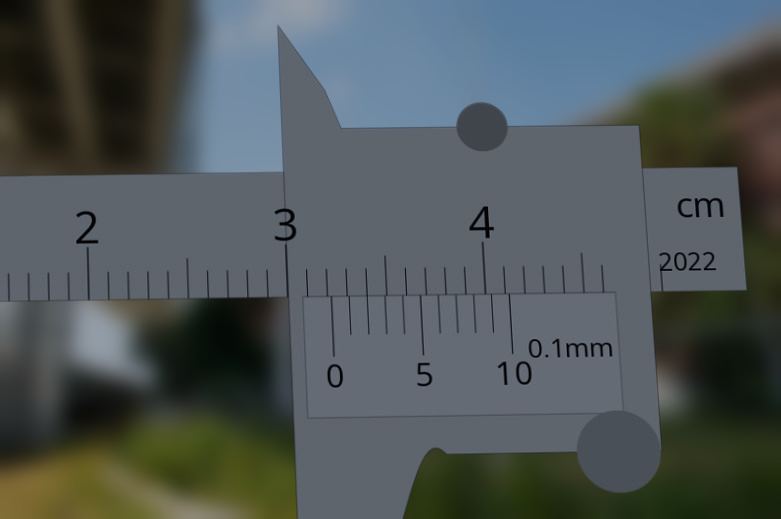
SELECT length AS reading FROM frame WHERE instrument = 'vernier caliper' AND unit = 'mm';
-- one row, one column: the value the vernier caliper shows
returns 32.2 mm
